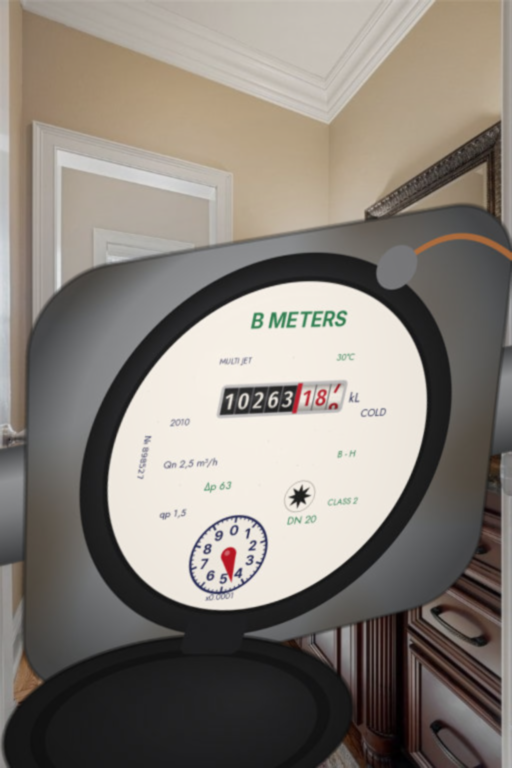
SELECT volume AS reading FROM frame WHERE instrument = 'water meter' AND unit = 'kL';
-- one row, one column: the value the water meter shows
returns 10263.1874 kL
